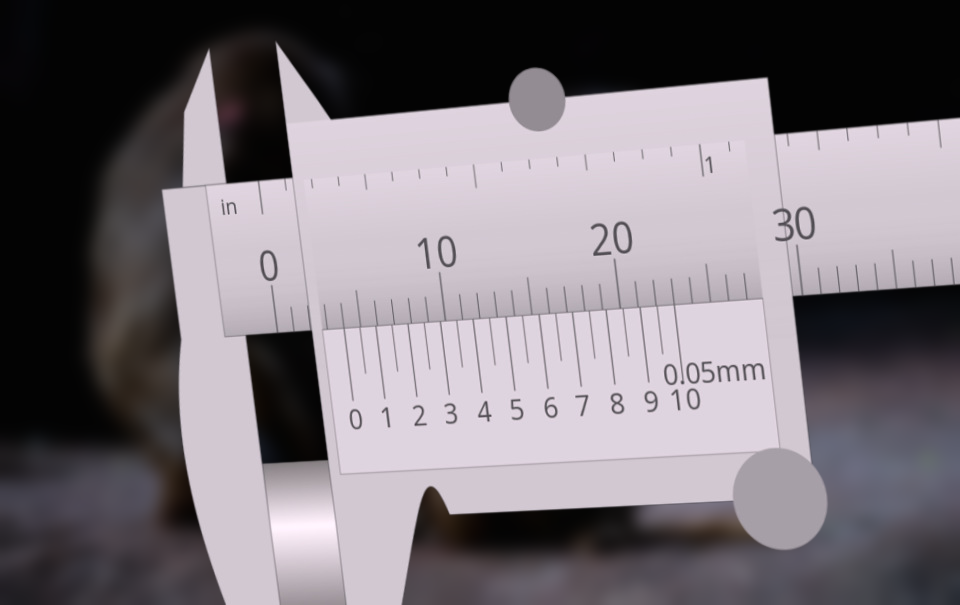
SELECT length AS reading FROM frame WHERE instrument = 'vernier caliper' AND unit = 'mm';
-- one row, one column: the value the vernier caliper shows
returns 4.0 mm
